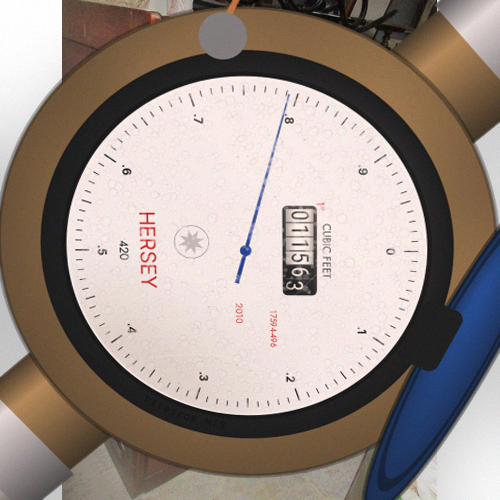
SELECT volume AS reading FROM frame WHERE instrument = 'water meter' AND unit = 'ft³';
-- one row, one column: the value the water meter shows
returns 11562.79 ft³
